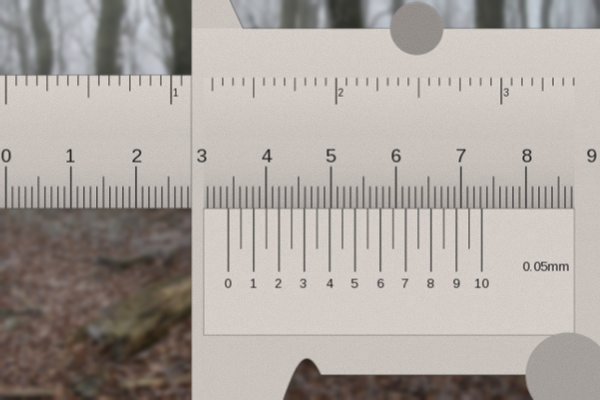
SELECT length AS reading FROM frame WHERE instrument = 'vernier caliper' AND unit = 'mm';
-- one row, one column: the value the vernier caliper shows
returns 34.2 mm
